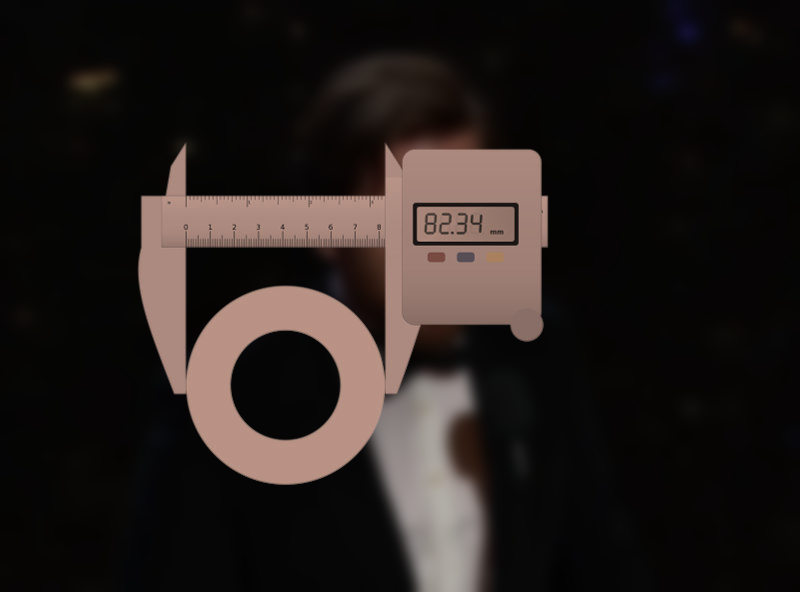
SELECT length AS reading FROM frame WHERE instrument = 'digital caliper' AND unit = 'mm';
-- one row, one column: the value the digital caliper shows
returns 82.34 mm
